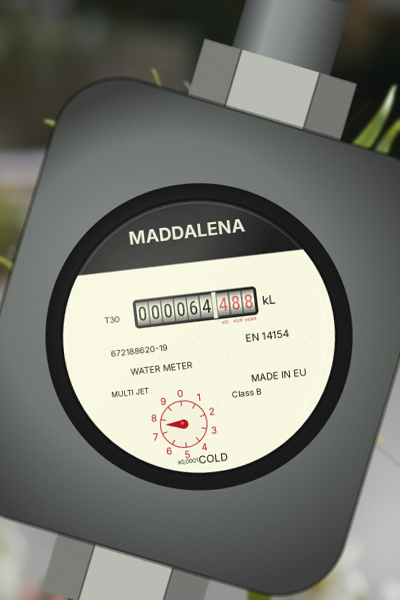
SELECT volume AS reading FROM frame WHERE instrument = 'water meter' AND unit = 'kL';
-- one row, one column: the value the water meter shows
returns 64.4887 kL
